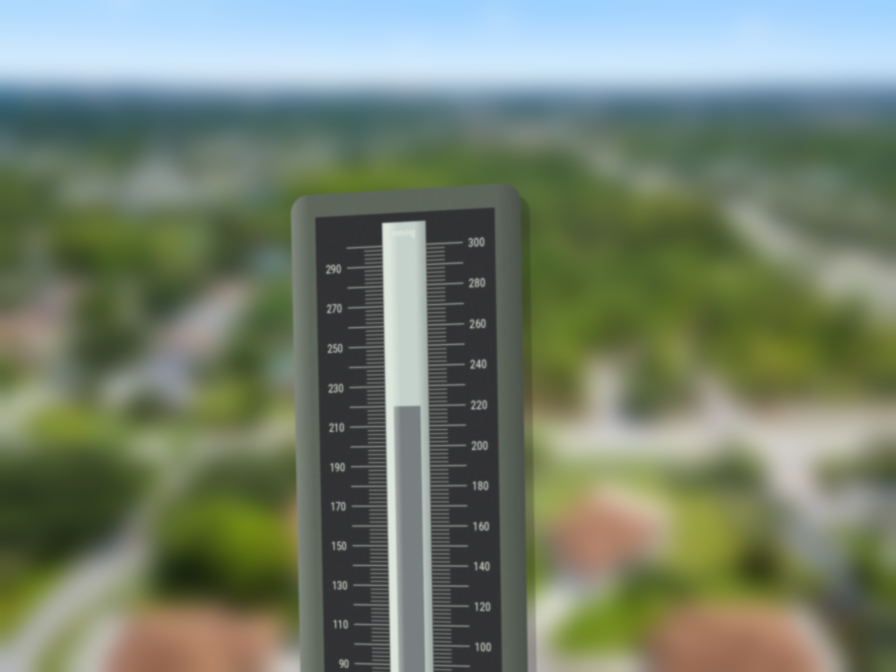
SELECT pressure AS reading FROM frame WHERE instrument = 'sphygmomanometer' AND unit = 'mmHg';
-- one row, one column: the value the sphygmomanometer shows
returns 220 mmHg
